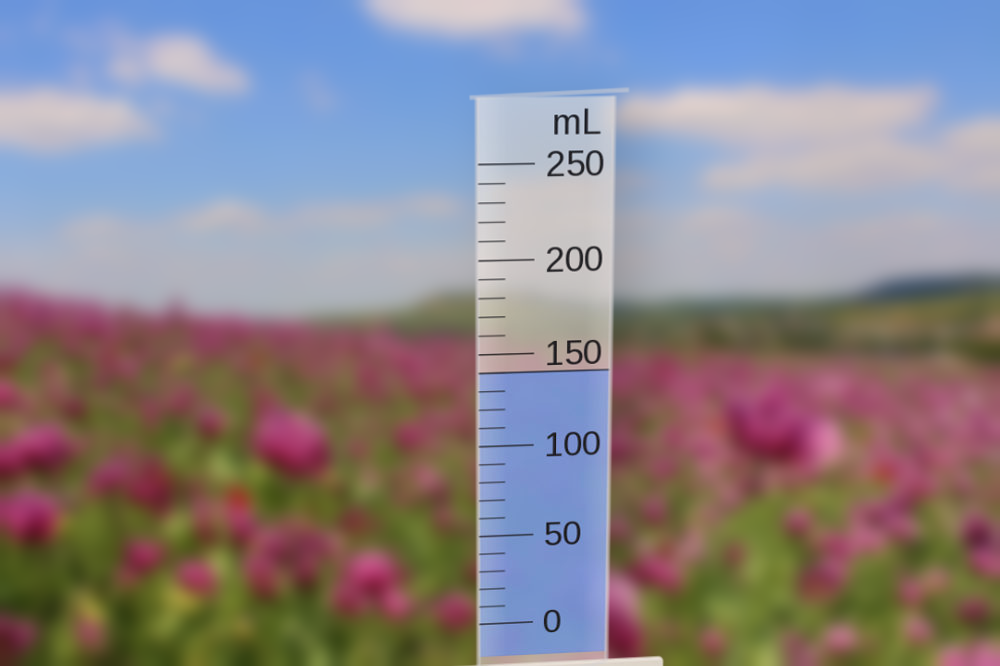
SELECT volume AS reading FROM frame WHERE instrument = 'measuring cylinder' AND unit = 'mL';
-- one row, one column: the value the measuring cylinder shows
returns 140 mL
